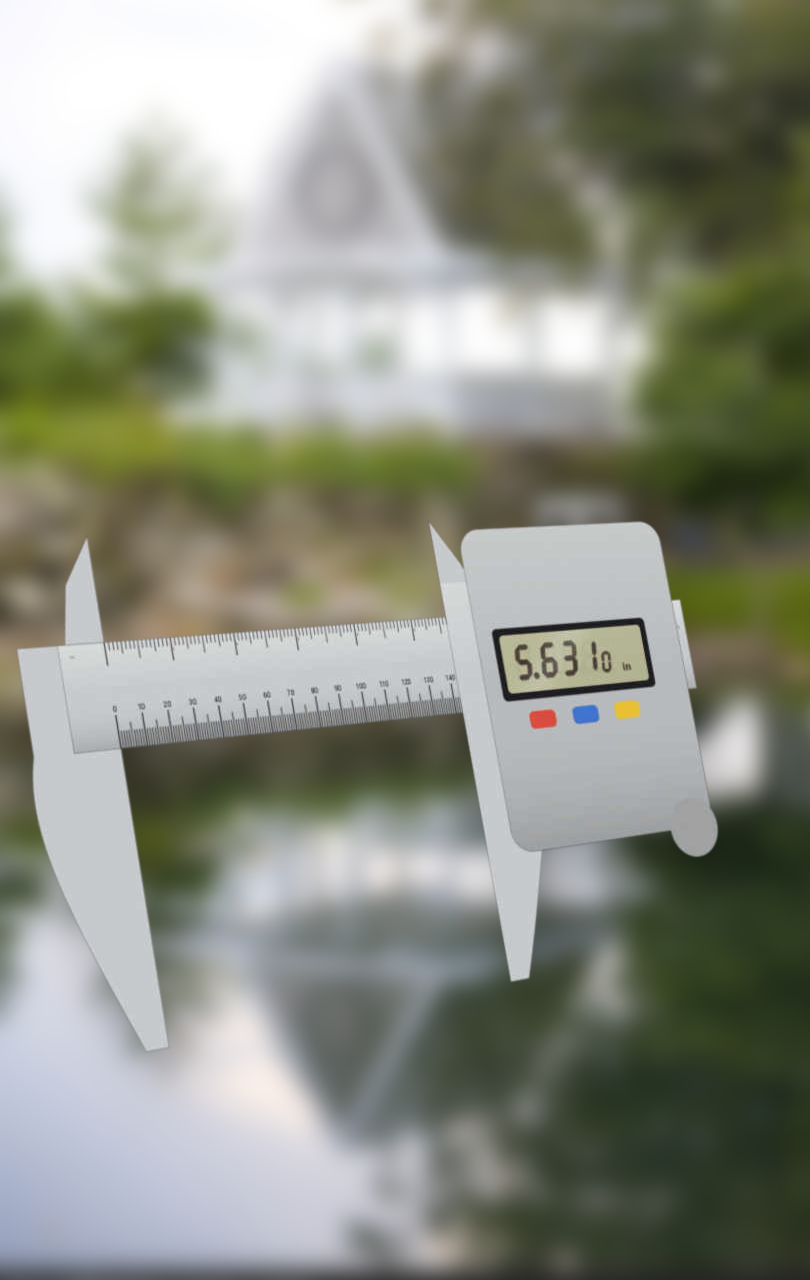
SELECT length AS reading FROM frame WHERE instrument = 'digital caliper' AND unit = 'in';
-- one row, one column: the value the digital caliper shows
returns 5.6310 in
